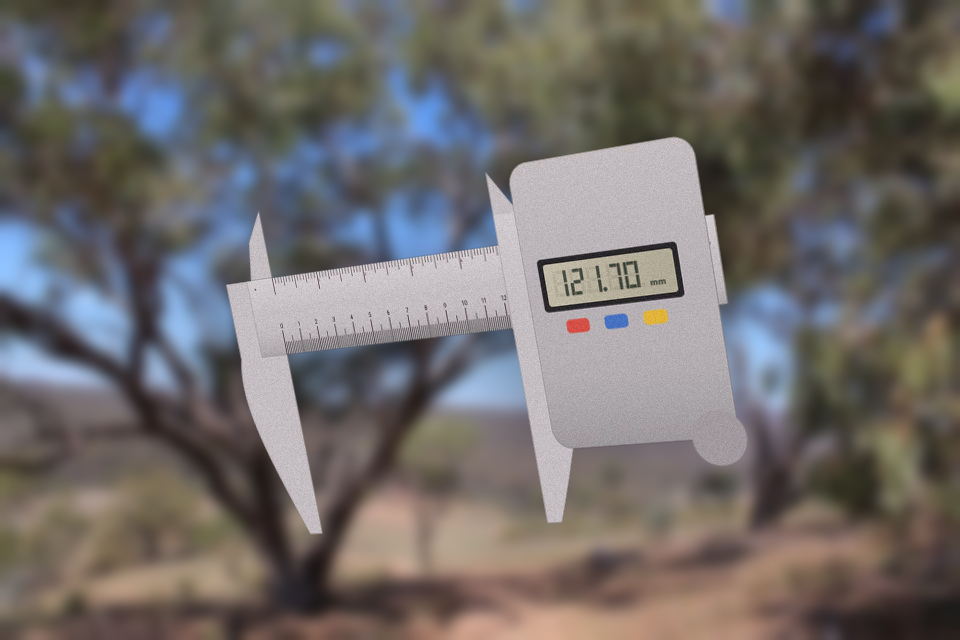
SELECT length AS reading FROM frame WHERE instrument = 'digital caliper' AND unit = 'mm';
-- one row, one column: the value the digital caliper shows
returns 121.70 mm
